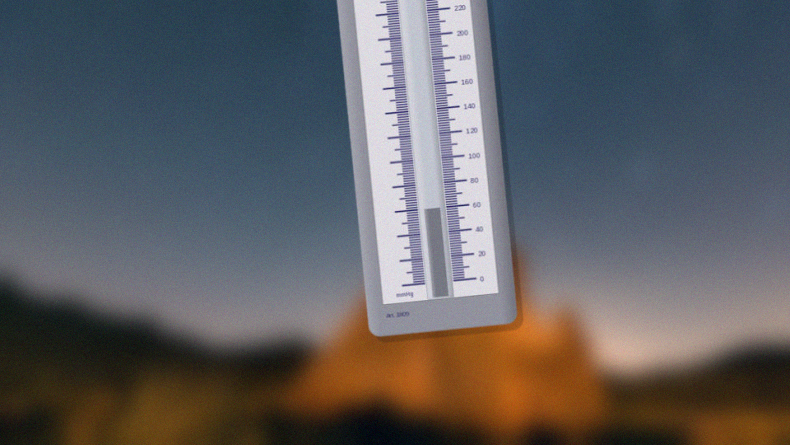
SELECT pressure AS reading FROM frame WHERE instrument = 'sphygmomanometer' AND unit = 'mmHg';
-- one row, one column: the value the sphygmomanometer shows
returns 60 mmHg
